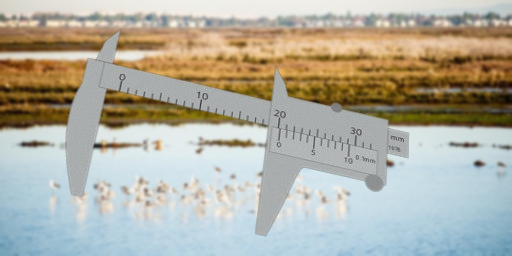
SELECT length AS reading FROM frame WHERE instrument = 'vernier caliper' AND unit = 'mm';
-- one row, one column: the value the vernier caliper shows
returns 20.2 mm
